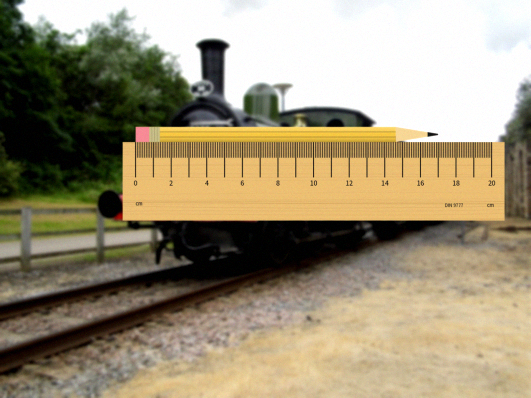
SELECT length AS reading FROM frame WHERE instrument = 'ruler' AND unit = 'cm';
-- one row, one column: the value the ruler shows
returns 17 cm
